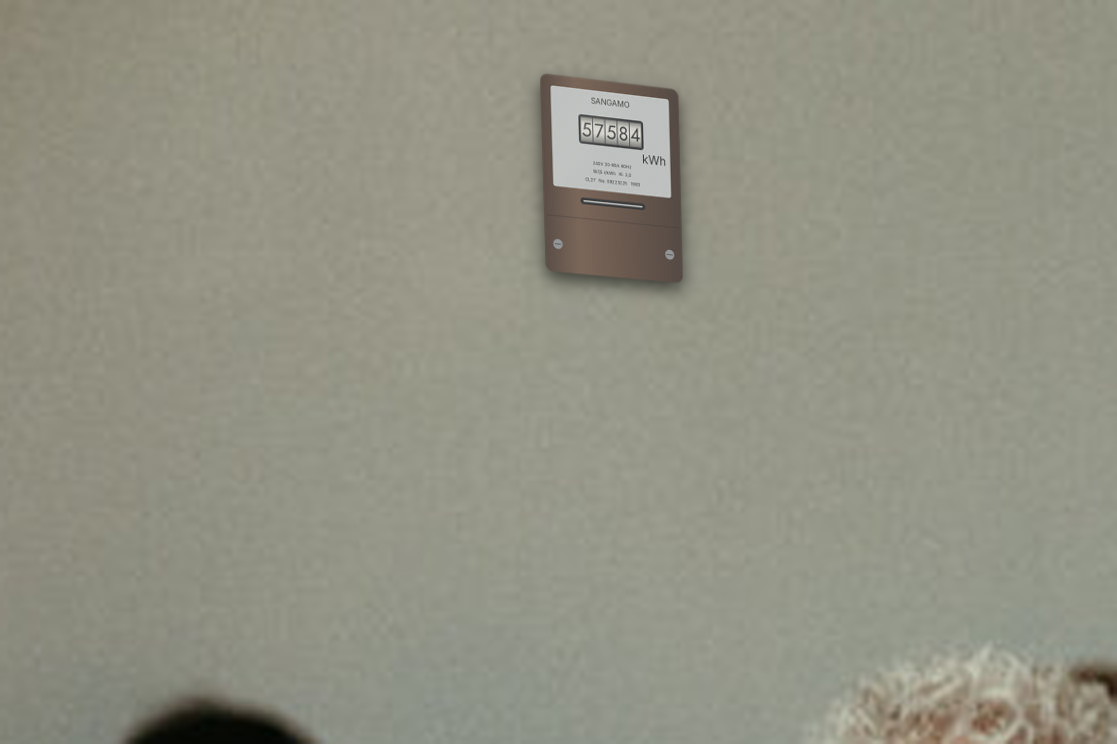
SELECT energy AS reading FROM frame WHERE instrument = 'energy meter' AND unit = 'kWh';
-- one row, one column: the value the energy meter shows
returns 57584 kWh
